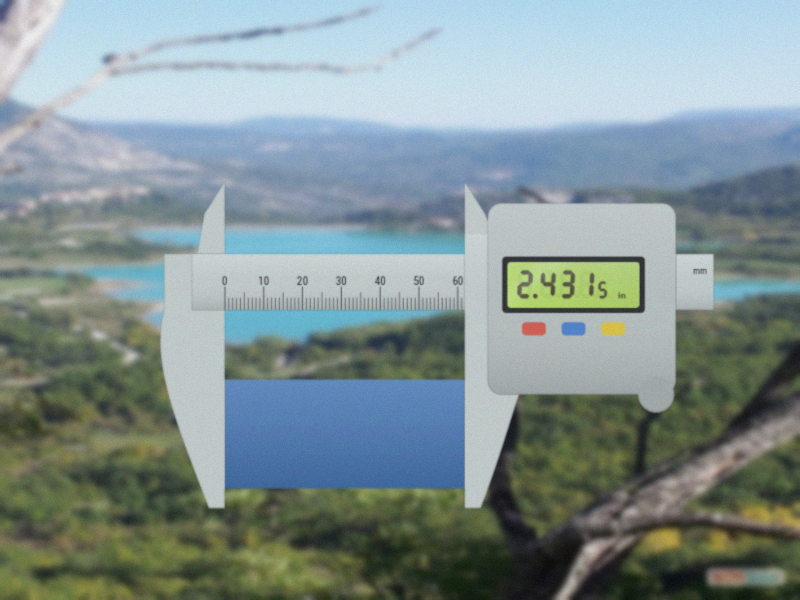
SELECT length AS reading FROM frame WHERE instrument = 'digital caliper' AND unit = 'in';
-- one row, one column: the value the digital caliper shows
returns 2.4315 in
